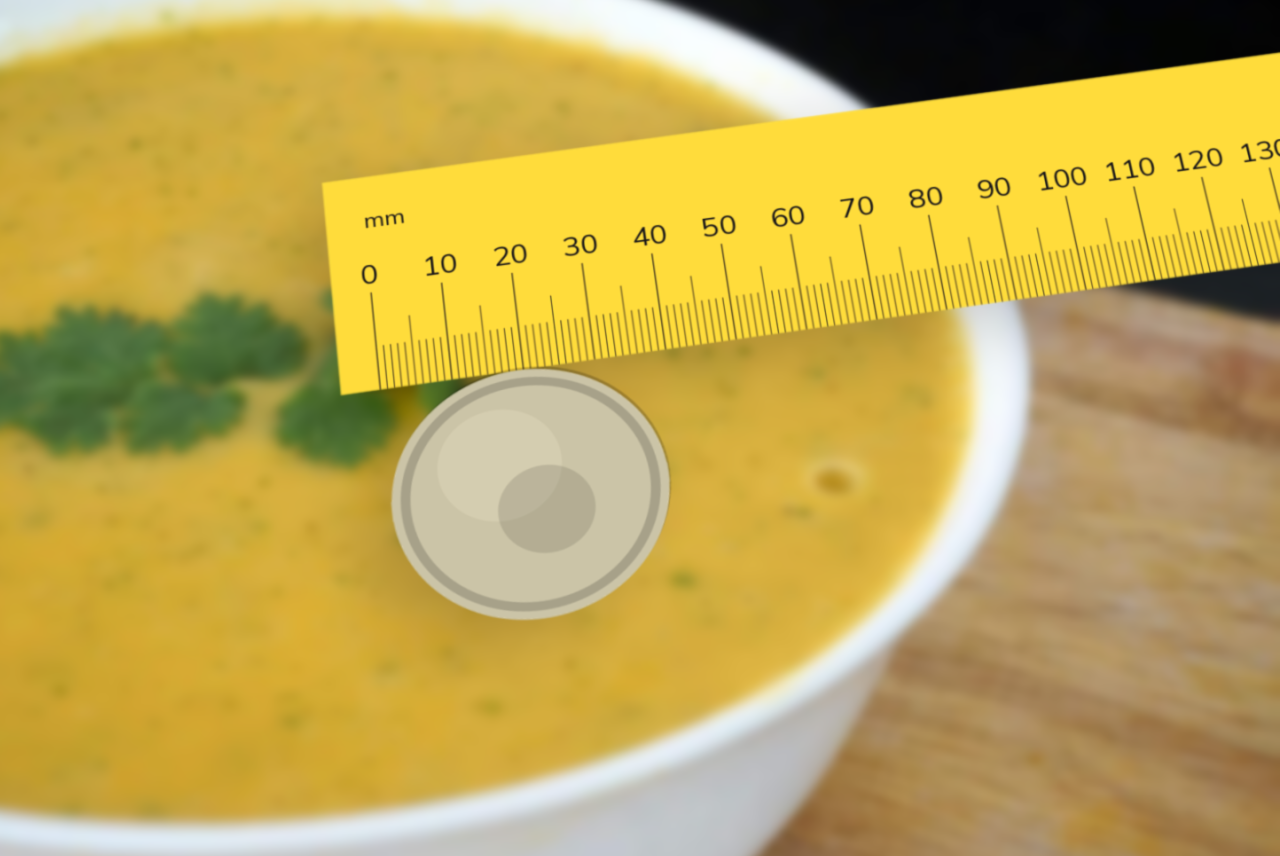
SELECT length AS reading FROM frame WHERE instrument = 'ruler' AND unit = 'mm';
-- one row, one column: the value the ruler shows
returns 38 mm
